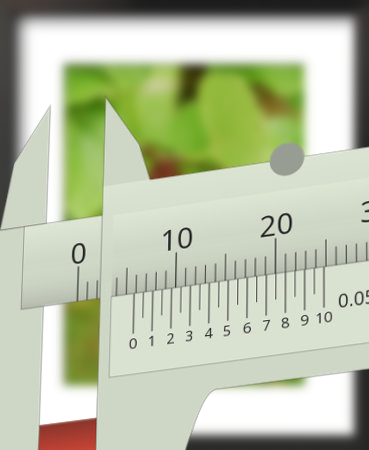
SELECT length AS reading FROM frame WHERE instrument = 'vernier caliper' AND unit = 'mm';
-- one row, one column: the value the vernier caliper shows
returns 5.8 mm
